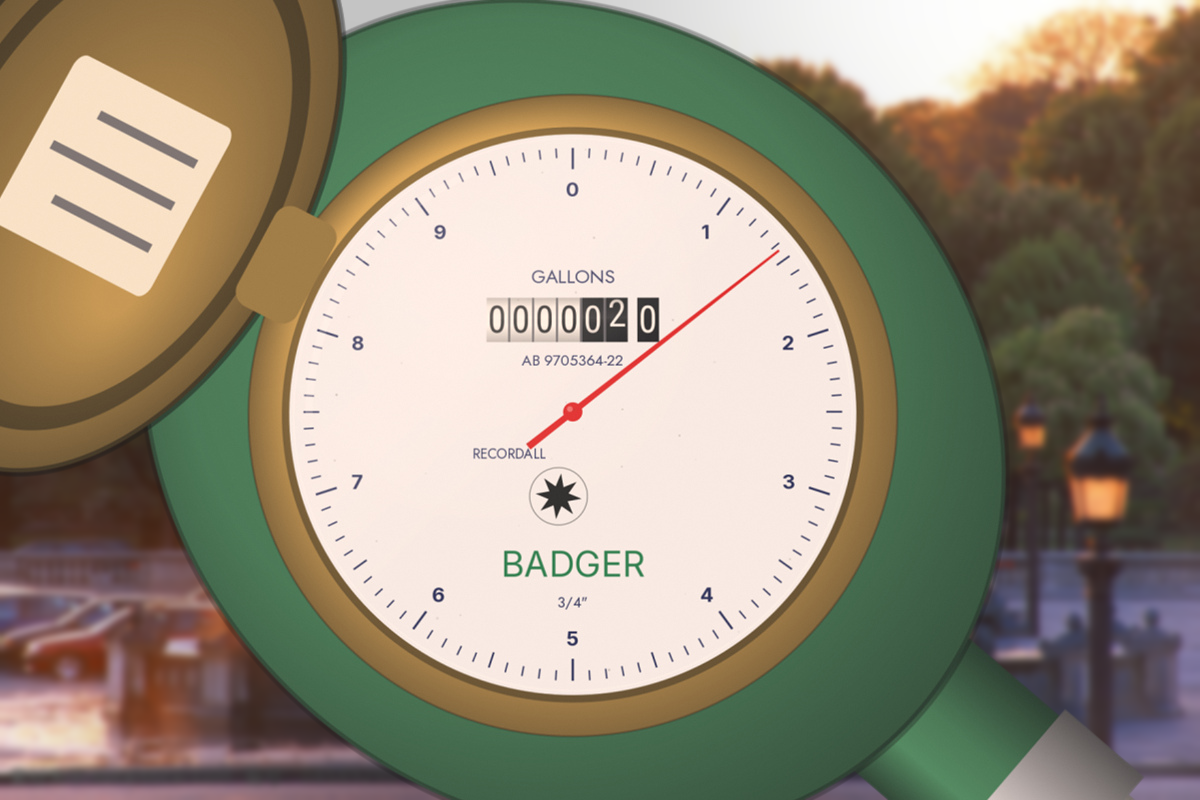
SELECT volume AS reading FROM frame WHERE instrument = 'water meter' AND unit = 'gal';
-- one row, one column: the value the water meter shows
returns 21.4 gal
